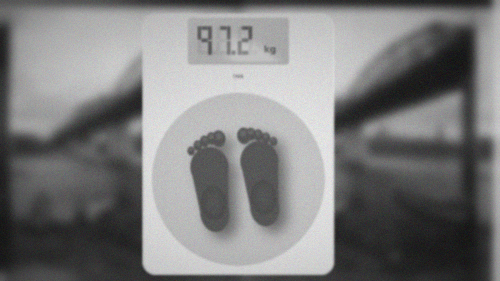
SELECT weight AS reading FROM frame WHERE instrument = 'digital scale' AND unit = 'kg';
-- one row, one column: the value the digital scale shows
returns 97.2 kg
